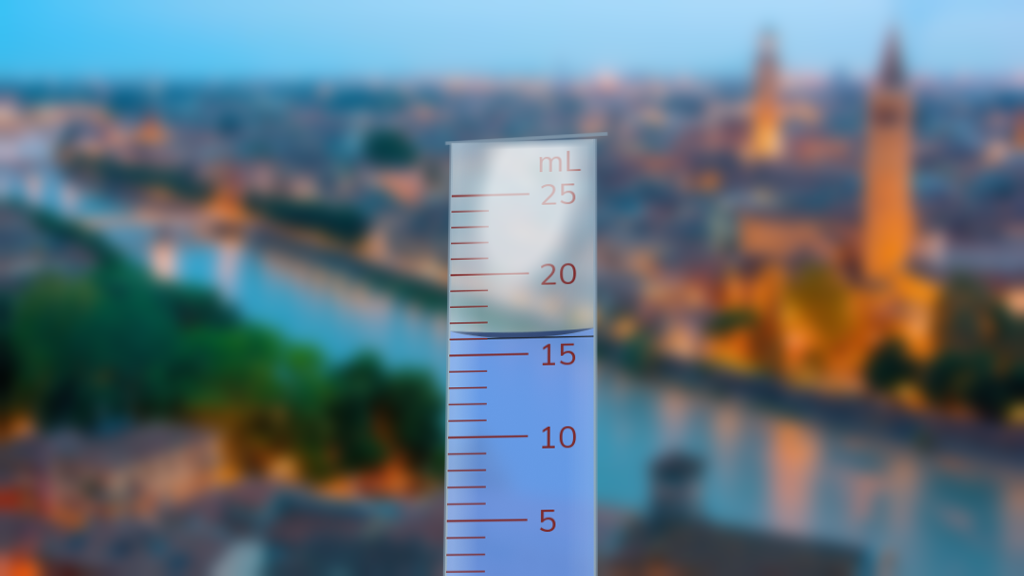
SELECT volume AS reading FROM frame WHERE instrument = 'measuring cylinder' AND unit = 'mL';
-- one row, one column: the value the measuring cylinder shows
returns 16 mL
